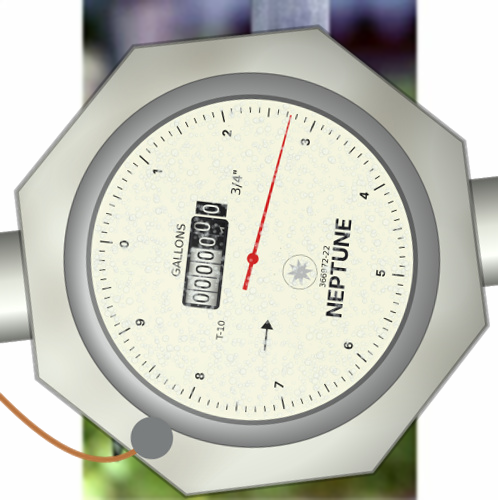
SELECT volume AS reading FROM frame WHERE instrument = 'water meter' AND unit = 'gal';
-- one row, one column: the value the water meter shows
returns 2.7 gal
